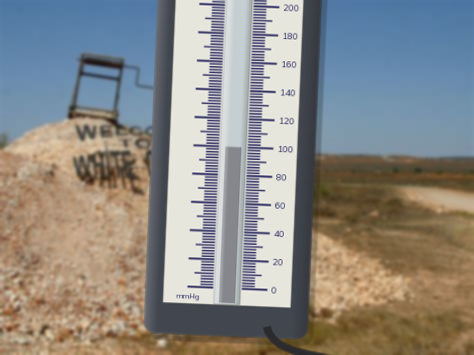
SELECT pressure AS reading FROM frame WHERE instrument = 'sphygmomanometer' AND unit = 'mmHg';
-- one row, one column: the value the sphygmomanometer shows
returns 100 mmHg
